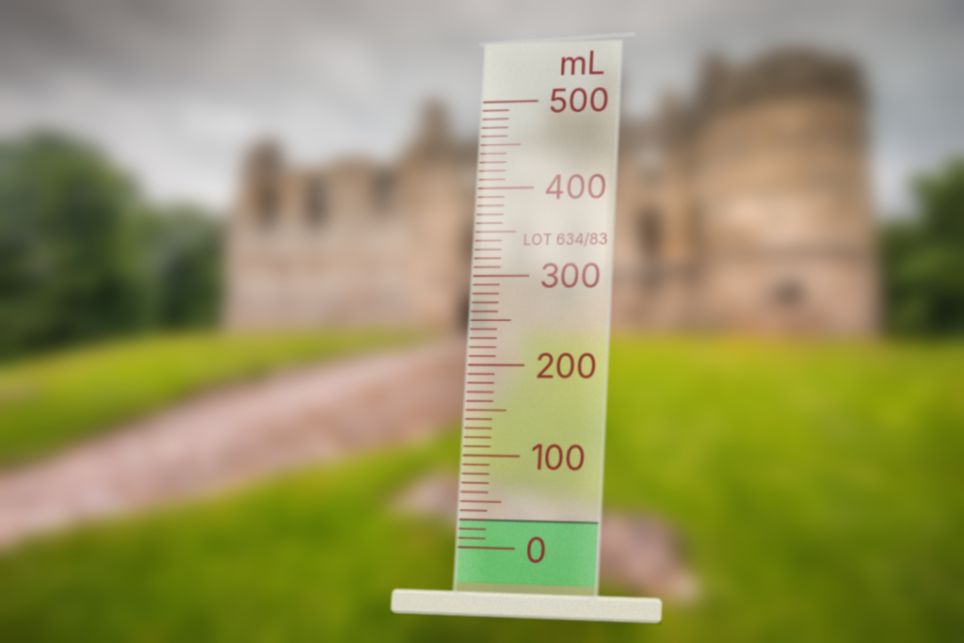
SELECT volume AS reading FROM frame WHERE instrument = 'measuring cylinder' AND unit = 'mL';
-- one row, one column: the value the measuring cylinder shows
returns 30 mL
